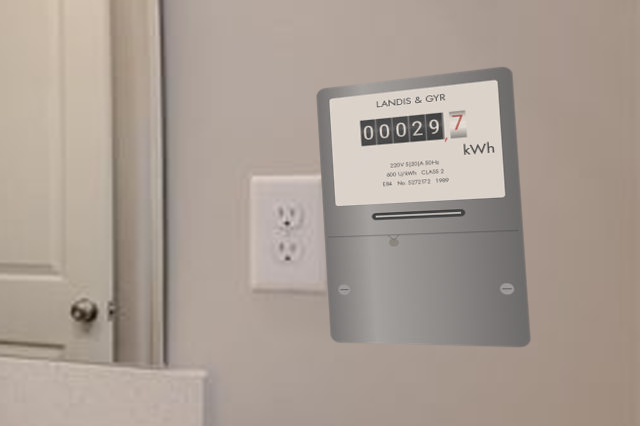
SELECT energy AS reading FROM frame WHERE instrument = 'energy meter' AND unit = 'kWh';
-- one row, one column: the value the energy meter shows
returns 29.7 kWh
